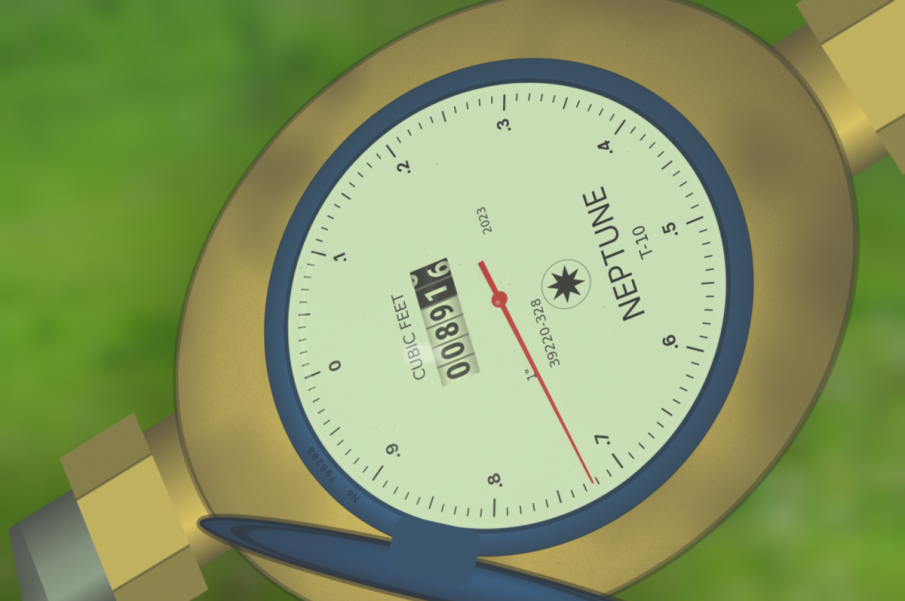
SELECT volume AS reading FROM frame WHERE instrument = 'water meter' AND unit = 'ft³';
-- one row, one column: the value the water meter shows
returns 8915.72 ft³
